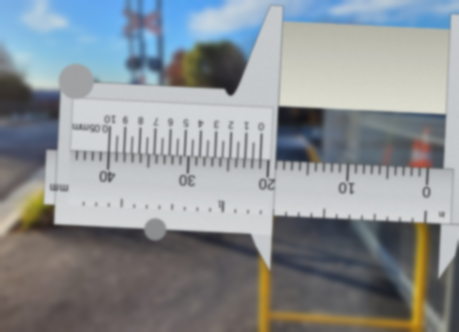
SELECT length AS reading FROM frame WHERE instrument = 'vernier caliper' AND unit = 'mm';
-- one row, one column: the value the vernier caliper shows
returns 21.0 mm
